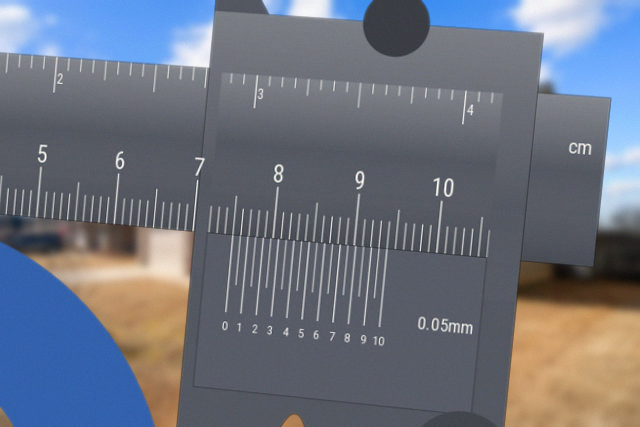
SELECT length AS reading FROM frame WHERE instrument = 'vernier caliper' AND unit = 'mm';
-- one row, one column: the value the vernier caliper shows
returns 75.0 mm
